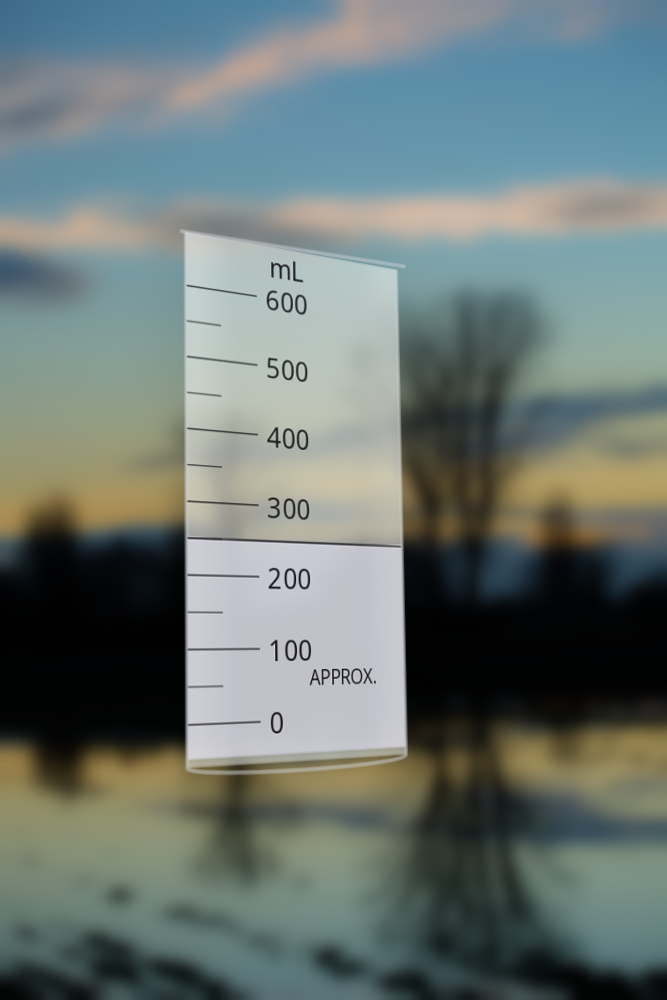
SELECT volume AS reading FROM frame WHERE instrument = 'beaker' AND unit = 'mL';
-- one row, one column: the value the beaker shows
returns 250 mL
